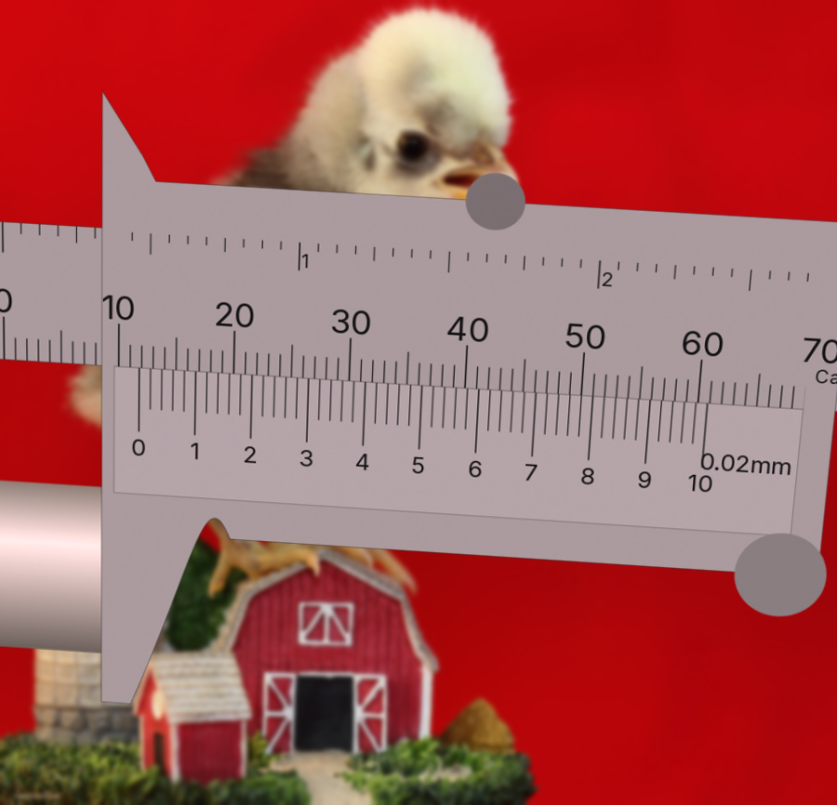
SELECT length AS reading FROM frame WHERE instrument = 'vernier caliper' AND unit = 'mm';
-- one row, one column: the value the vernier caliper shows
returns 11.8 mm
